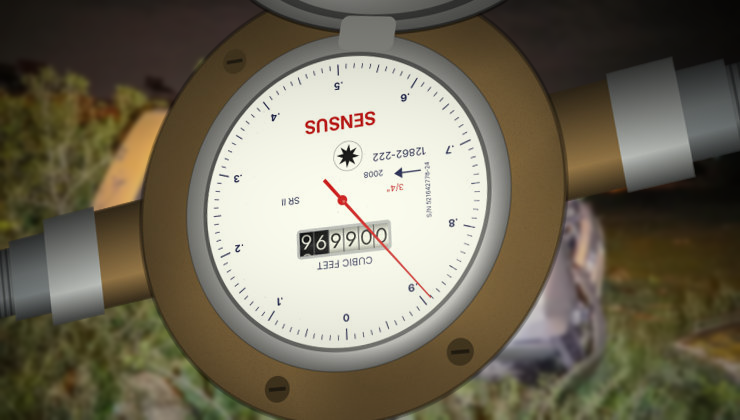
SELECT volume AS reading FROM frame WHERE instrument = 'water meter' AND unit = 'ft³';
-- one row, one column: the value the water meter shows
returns 6695.89 ft³
